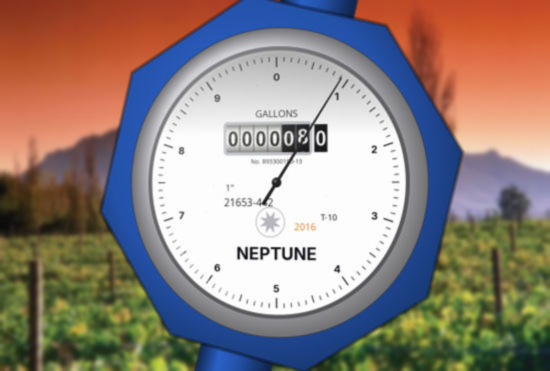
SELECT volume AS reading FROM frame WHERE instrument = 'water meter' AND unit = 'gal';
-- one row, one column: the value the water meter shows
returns 80.9 gal
